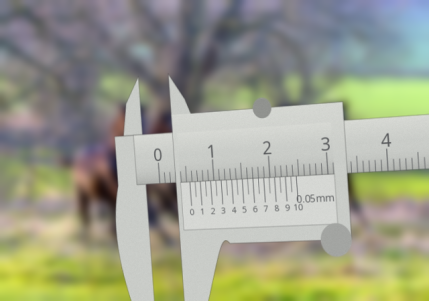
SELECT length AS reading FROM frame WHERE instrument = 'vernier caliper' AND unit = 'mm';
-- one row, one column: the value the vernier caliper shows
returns 5.6 mm
